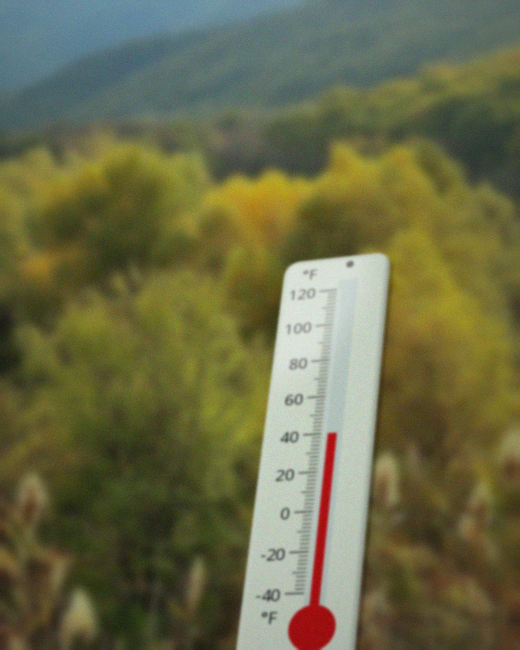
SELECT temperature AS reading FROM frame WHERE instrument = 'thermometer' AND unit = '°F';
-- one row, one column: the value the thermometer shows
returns 40 °F
